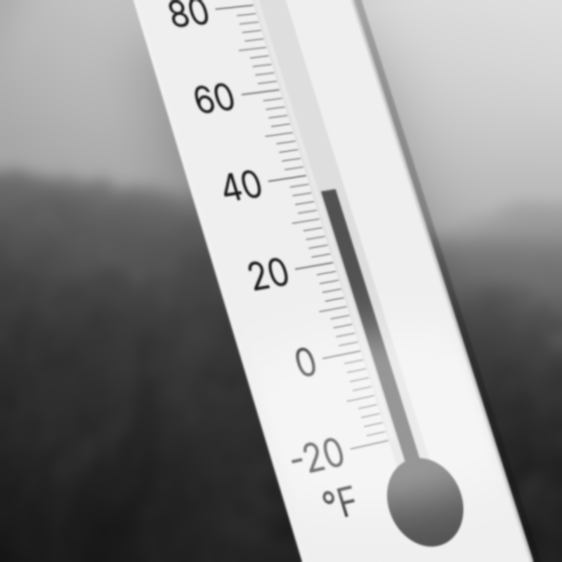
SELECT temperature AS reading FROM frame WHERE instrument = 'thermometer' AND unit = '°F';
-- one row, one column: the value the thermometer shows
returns 36 °F
